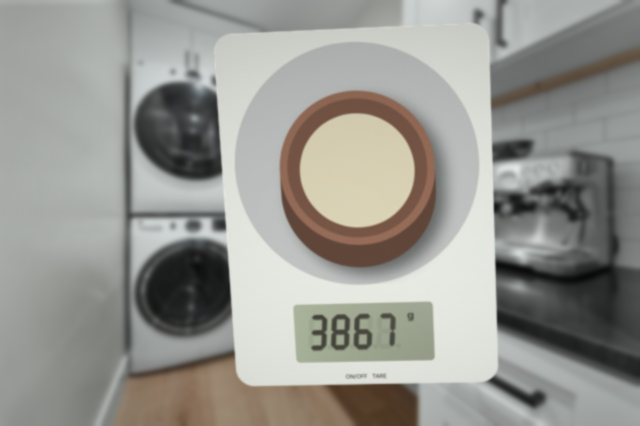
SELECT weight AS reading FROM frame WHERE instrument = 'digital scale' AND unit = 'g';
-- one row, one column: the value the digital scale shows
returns 3867 g
